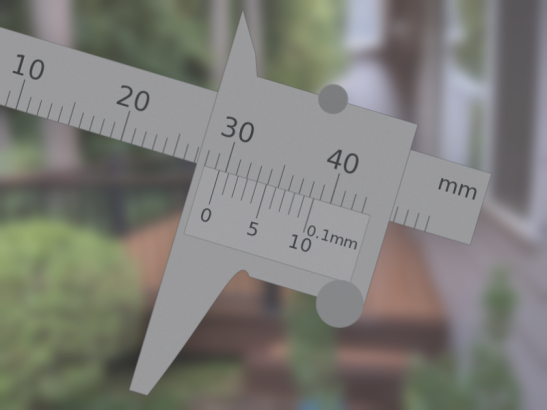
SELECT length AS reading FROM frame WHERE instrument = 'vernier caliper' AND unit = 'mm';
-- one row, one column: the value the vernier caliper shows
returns 29.4 mm
